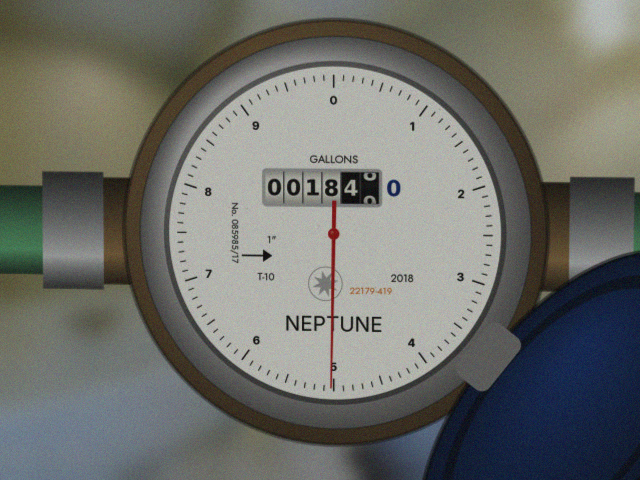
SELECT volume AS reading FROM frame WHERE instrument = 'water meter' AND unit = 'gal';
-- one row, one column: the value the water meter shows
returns 18485.0 gal
